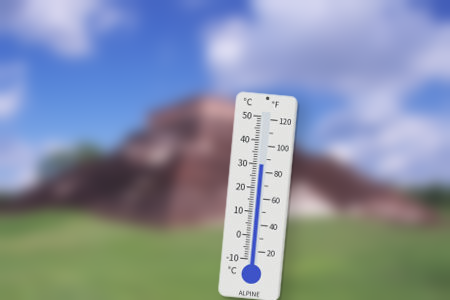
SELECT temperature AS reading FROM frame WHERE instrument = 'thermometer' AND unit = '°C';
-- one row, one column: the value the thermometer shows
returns 30 °C
